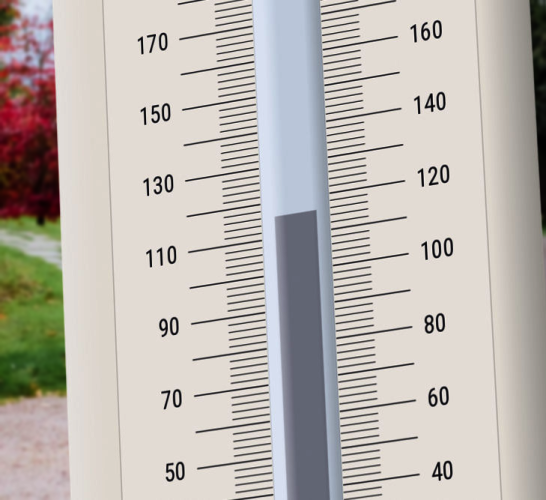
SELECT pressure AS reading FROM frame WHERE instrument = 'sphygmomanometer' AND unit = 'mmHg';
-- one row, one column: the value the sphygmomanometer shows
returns 116 mmHg
